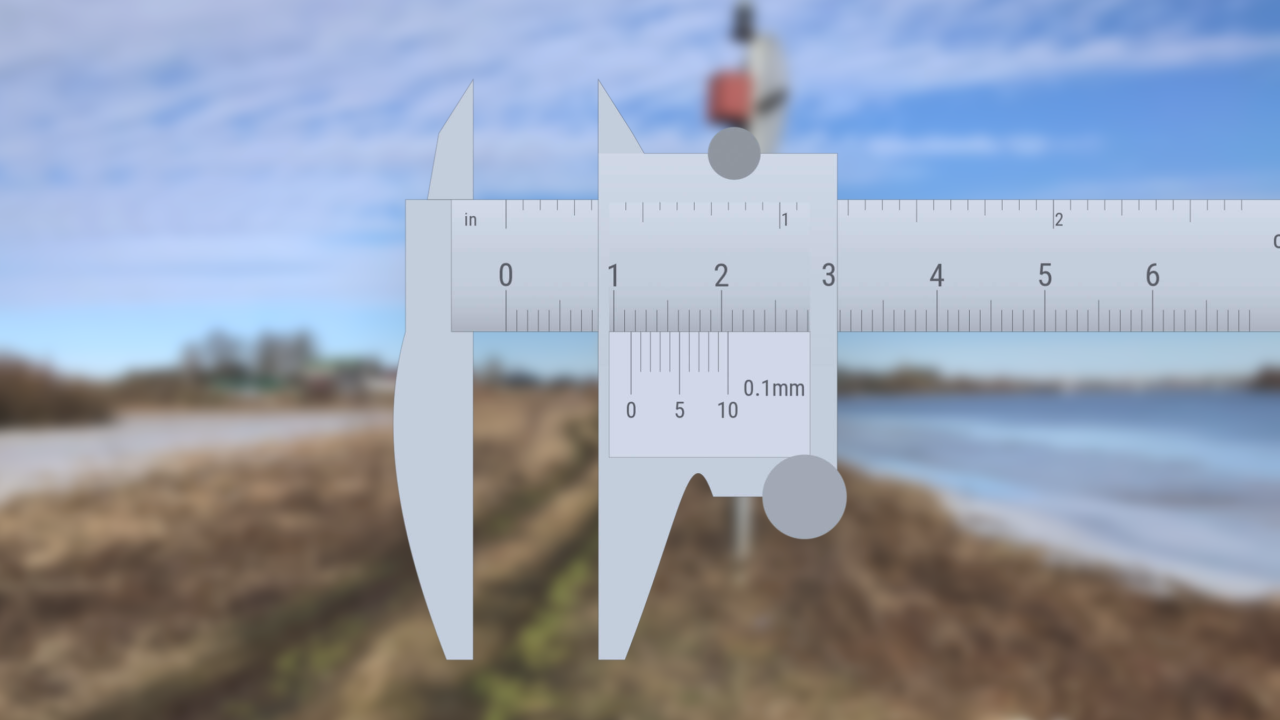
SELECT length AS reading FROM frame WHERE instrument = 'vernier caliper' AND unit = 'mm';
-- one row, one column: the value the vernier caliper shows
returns 11.6 mm
